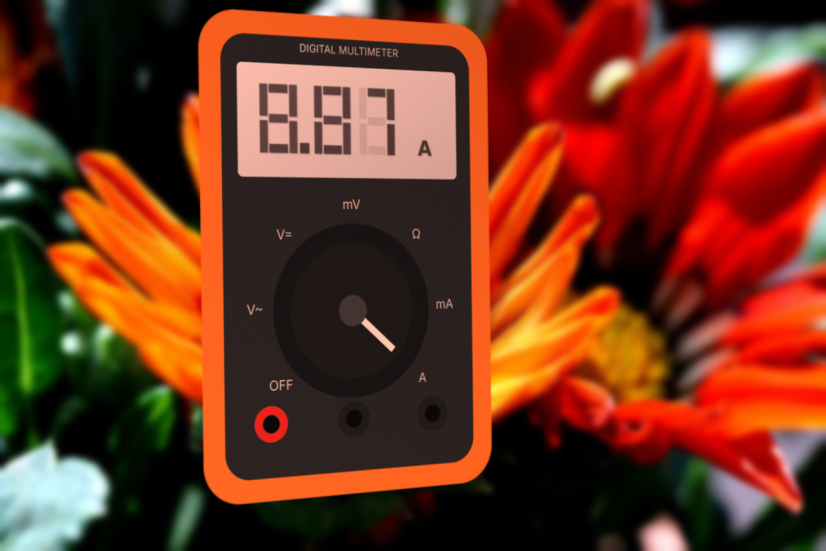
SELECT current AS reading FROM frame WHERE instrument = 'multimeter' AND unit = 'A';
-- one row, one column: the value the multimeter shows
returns 8.87 A
